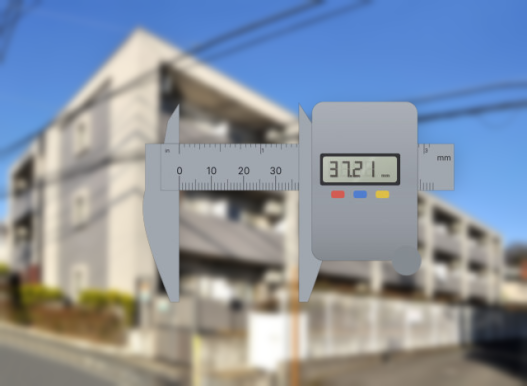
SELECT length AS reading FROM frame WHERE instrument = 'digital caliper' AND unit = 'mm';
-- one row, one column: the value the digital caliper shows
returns 37.21 mm
